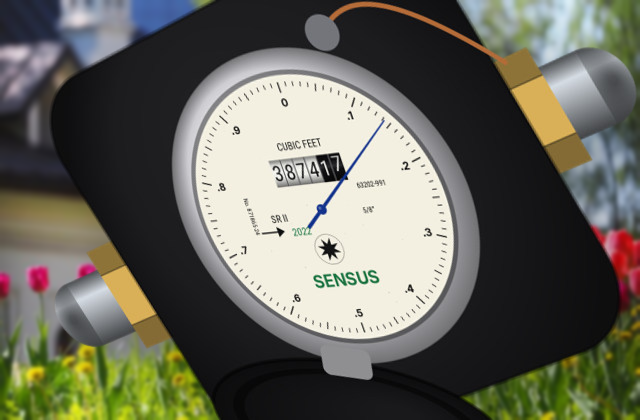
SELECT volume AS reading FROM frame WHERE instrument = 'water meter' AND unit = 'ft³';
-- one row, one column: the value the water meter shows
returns 387417.14 ft³
